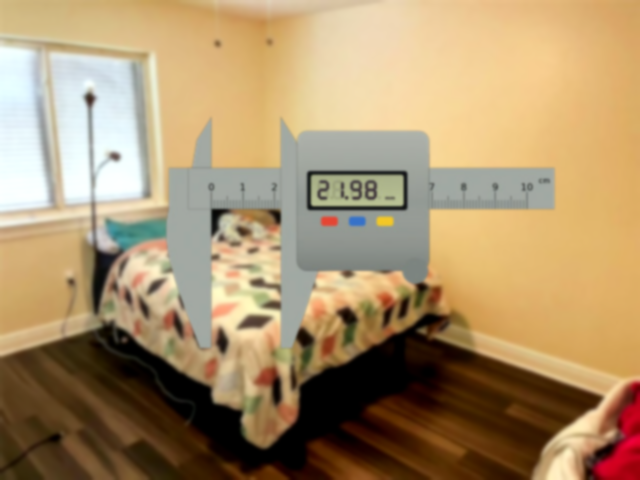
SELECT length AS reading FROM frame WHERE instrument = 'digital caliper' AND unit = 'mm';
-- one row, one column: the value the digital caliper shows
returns 21.98 mm
